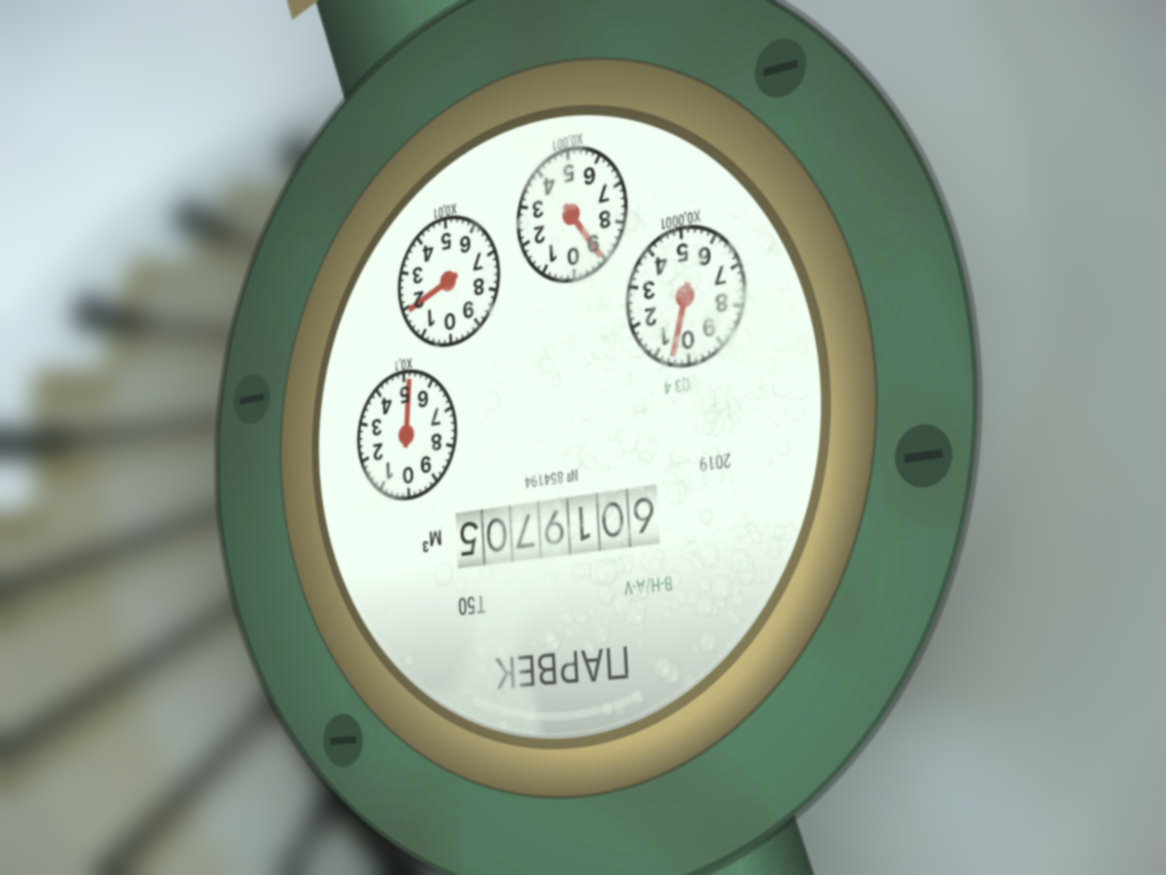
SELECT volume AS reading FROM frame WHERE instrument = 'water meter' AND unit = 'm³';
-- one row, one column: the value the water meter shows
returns 6019705.5190 m³
